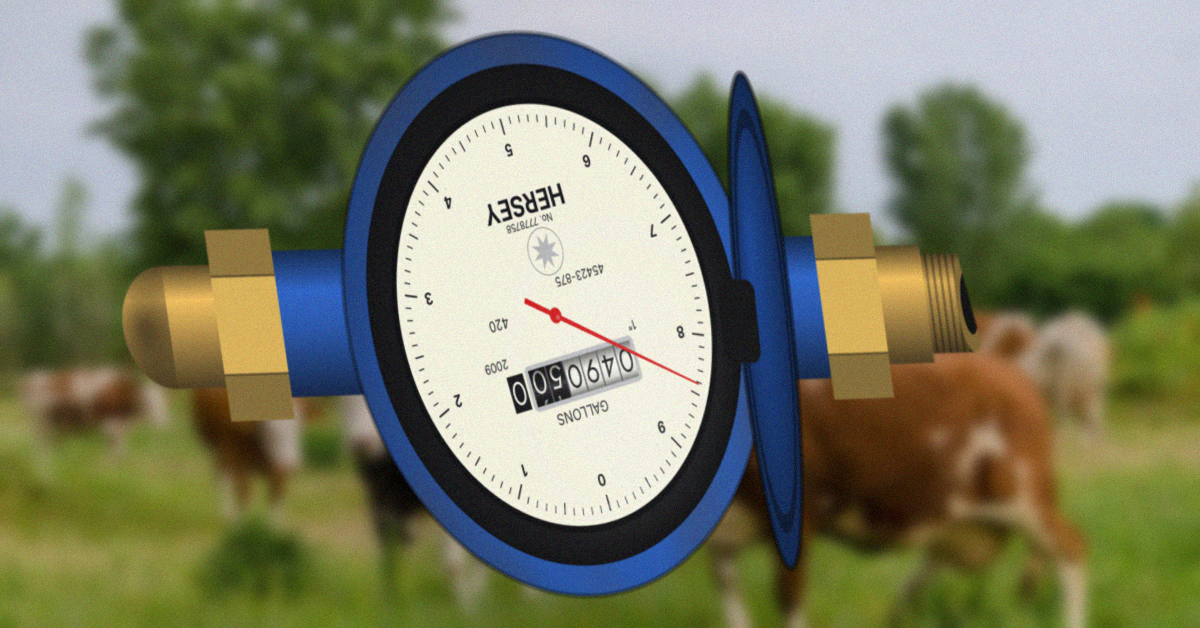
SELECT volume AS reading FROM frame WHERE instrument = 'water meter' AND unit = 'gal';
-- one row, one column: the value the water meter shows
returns 490498.4 gal
